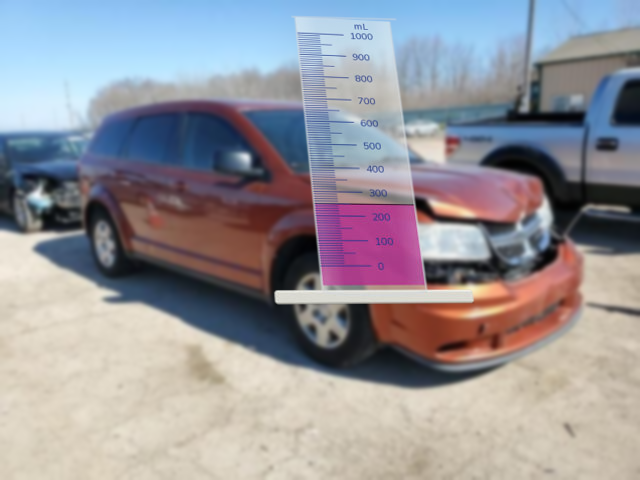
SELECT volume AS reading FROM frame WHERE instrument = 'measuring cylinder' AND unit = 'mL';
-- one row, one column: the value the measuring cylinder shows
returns 250 mL
